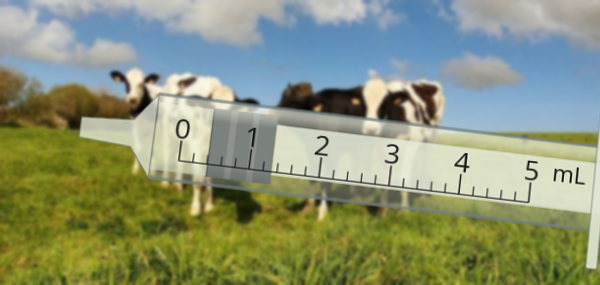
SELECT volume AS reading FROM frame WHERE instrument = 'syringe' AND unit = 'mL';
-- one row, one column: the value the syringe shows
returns 0.4 mL
